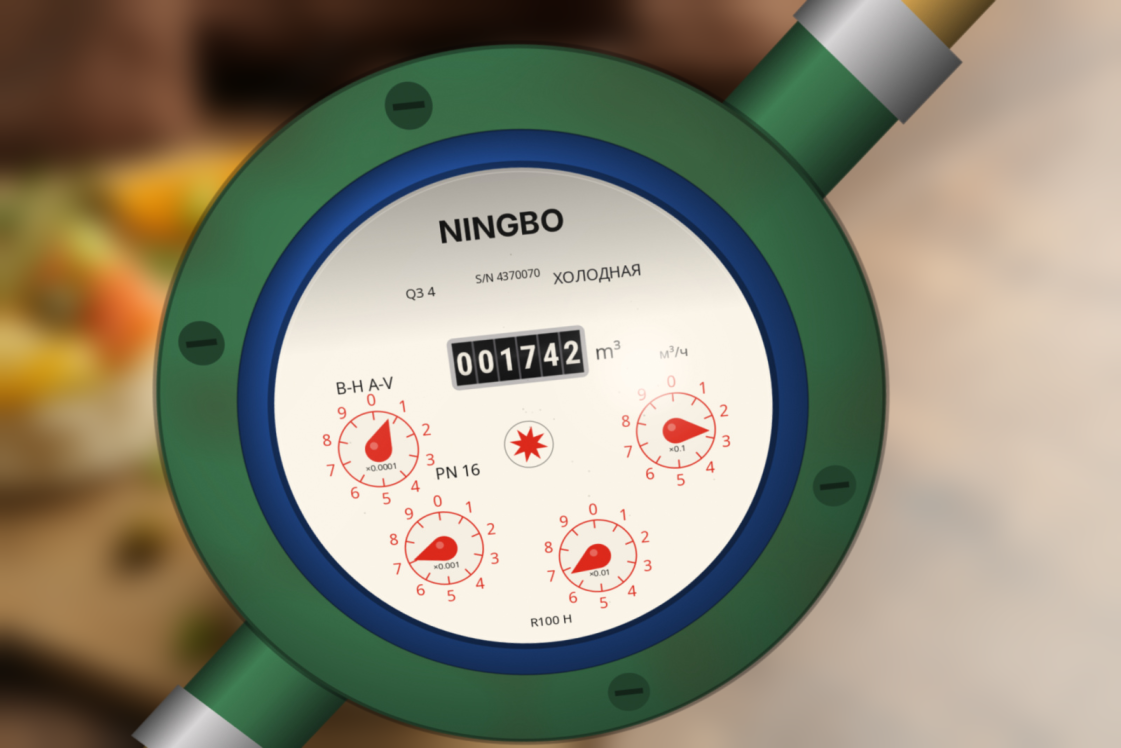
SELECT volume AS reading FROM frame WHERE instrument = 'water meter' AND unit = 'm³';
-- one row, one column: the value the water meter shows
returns 1742.2670 m³
